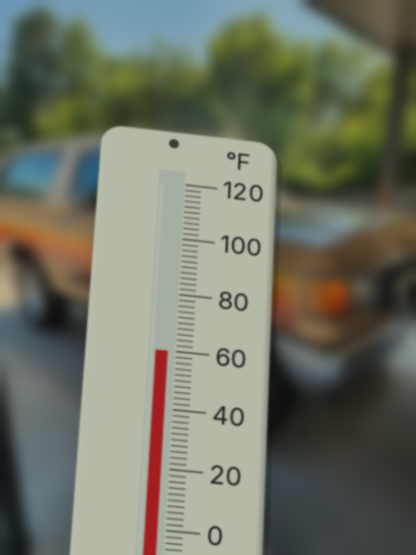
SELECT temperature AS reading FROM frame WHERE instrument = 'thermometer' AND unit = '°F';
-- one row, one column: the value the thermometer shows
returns 60 °F
